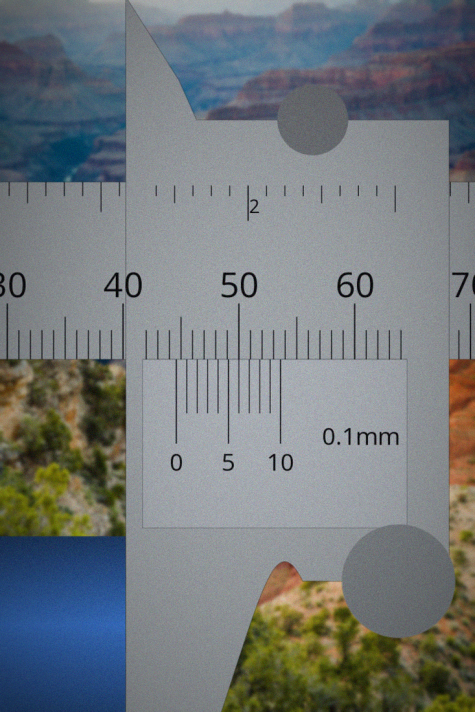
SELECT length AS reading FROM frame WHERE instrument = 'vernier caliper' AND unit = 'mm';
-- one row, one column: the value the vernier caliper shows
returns 44.6 mm
